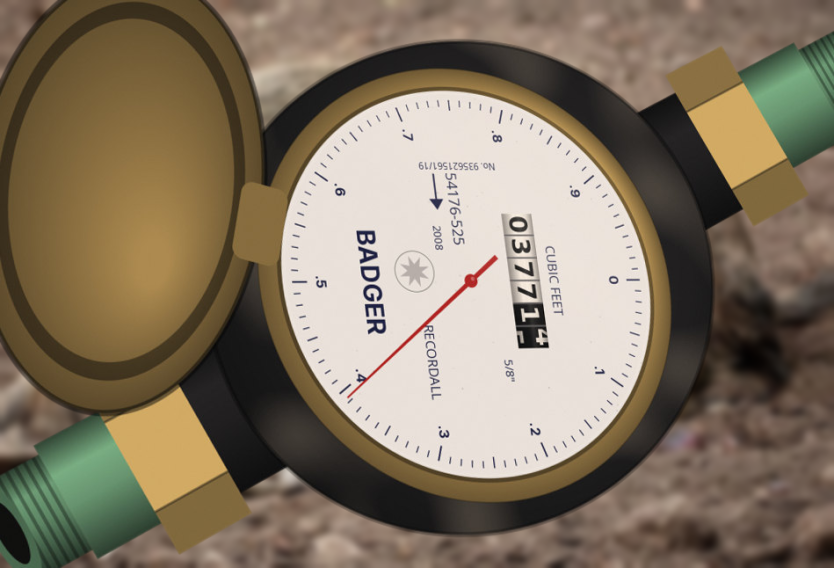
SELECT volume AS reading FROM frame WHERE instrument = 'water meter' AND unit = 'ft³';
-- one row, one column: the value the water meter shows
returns 37714.39 ft³
